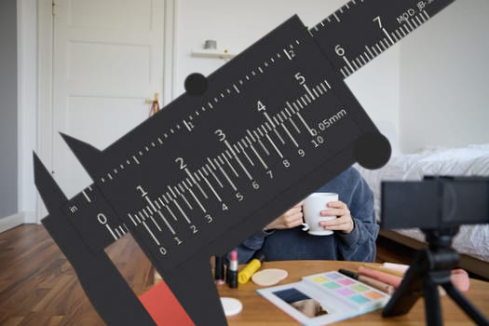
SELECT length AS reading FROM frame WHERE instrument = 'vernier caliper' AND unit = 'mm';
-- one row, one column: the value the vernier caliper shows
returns 6.5 mm
